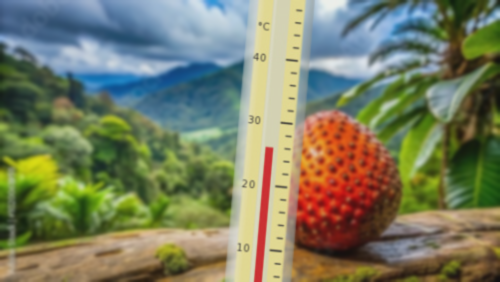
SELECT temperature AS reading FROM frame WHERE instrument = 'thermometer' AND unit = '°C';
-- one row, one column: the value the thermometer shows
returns 26 °C
